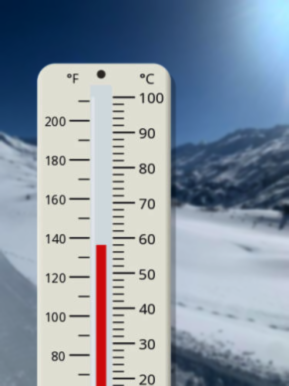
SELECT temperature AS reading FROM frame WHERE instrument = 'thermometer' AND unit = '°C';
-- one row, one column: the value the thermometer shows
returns 58 °C
